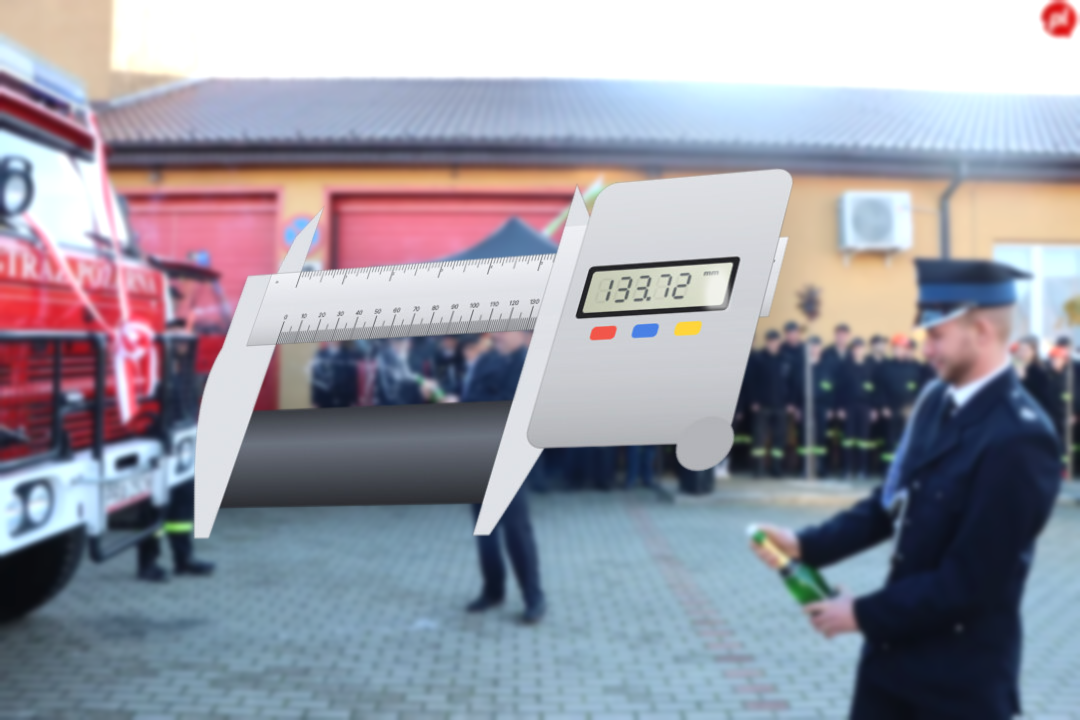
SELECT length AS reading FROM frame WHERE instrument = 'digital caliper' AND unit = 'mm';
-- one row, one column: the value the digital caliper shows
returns 133.72 mm
